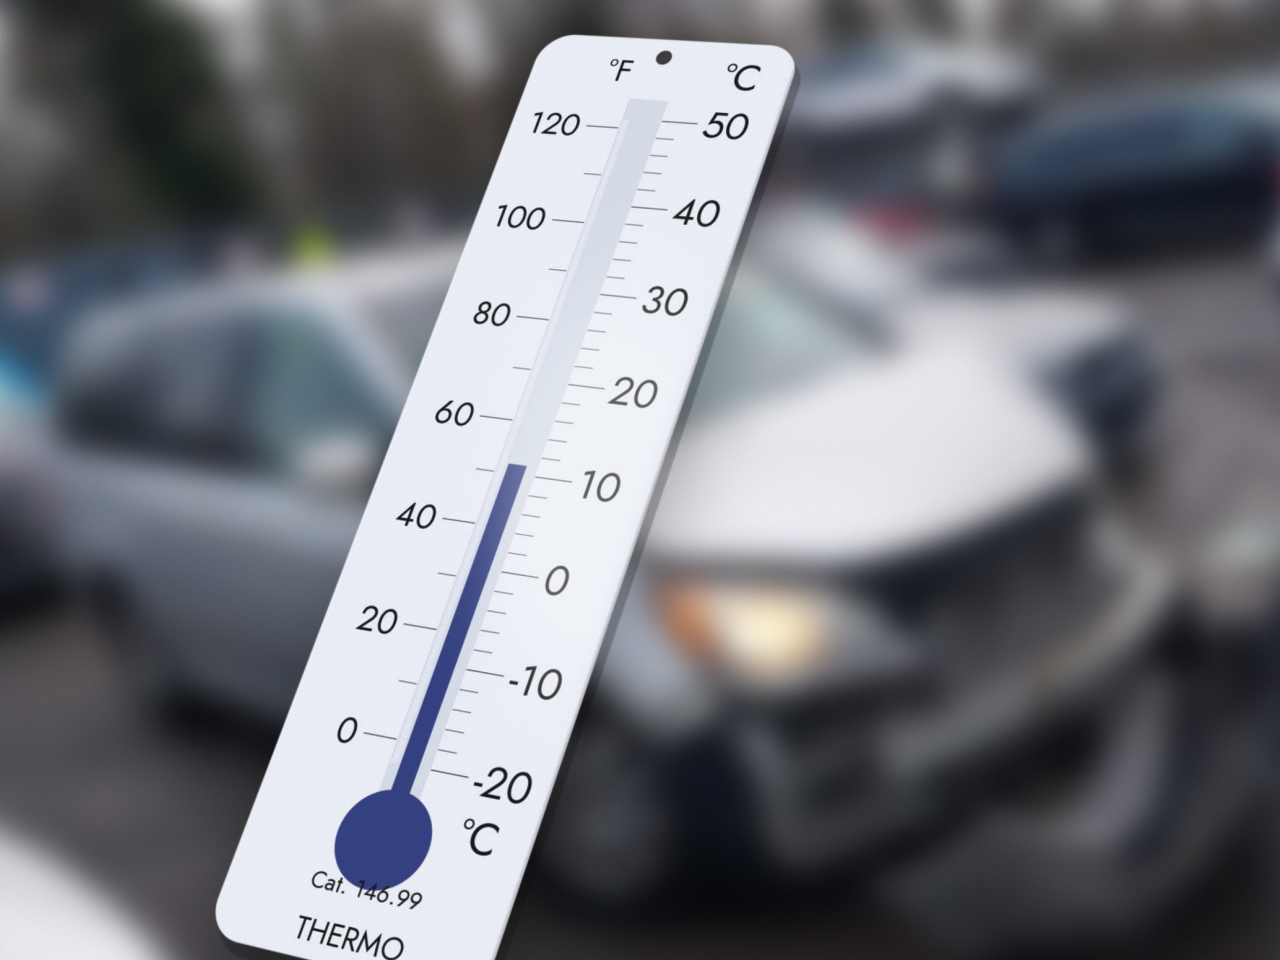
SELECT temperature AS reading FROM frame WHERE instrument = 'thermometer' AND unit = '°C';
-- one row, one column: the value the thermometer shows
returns 11 °C
